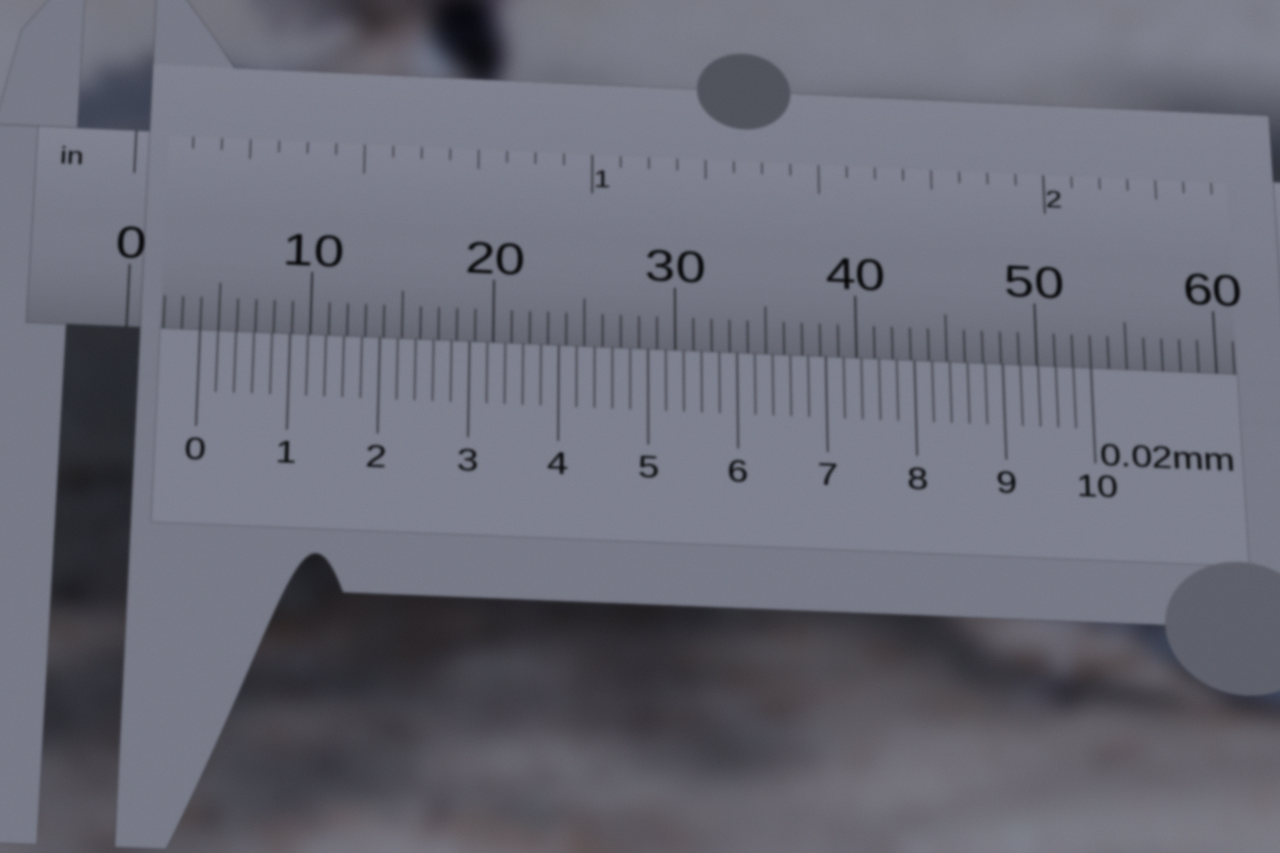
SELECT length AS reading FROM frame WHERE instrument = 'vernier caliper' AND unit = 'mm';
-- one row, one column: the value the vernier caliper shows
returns 4.0 mm
